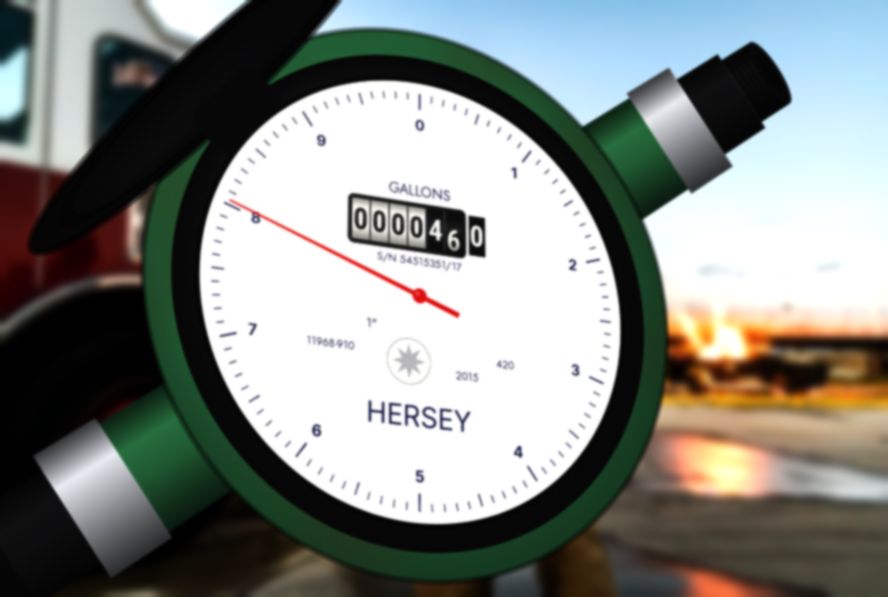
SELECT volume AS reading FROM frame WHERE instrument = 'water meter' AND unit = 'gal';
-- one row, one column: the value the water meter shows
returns 458.0 gal
